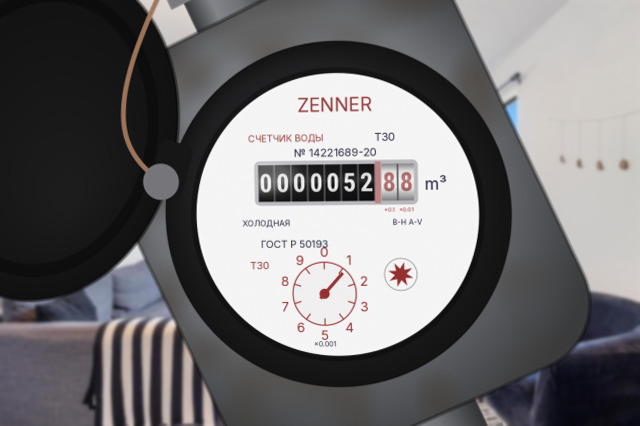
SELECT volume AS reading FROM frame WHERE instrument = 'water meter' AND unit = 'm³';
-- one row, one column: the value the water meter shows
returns 52.881 m³
